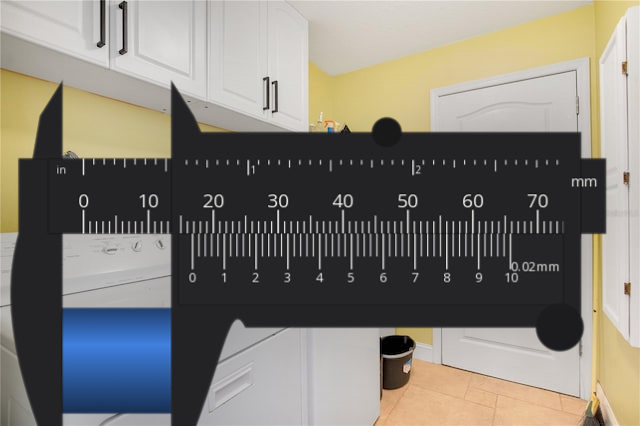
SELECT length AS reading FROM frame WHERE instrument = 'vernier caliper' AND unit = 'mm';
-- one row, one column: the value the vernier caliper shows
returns 16.8 mm
